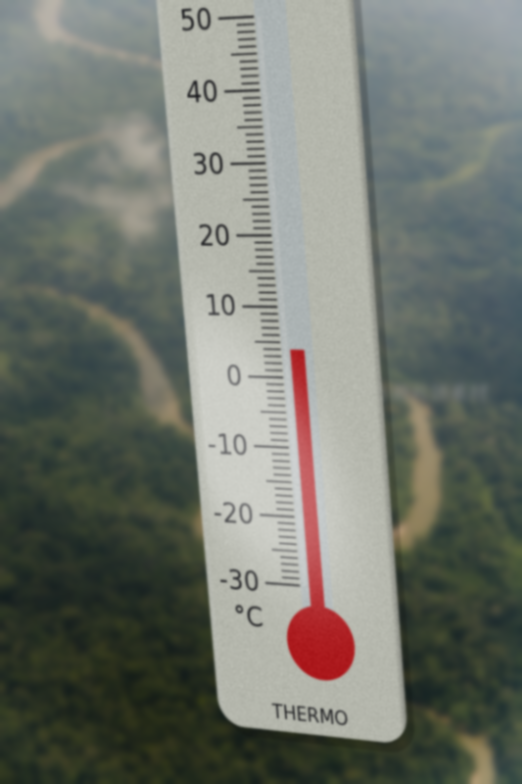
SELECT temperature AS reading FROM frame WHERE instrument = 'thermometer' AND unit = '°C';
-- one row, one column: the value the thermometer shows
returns 4 °C
